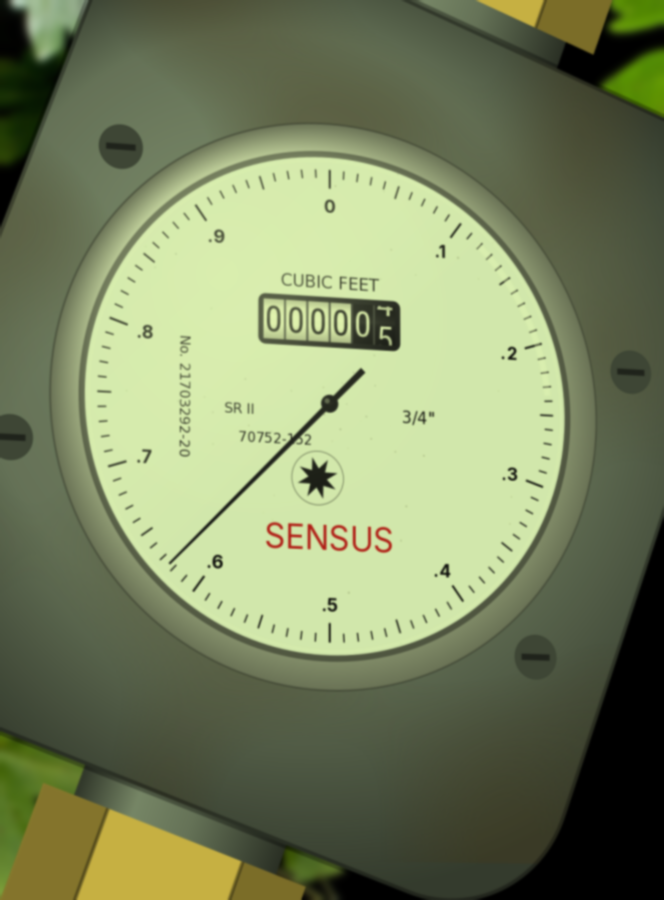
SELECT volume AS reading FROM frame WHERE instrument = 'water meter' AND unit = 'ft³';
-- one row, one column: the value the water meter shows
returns 4.62 ft³
